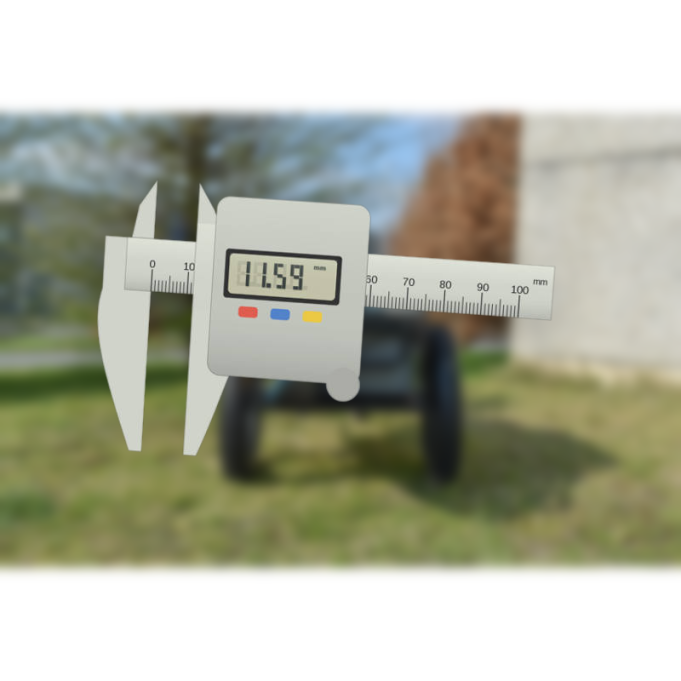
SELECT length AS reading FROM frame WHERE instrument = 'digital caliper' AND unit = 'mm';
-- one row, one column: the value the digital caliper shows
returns 11.59 mm
